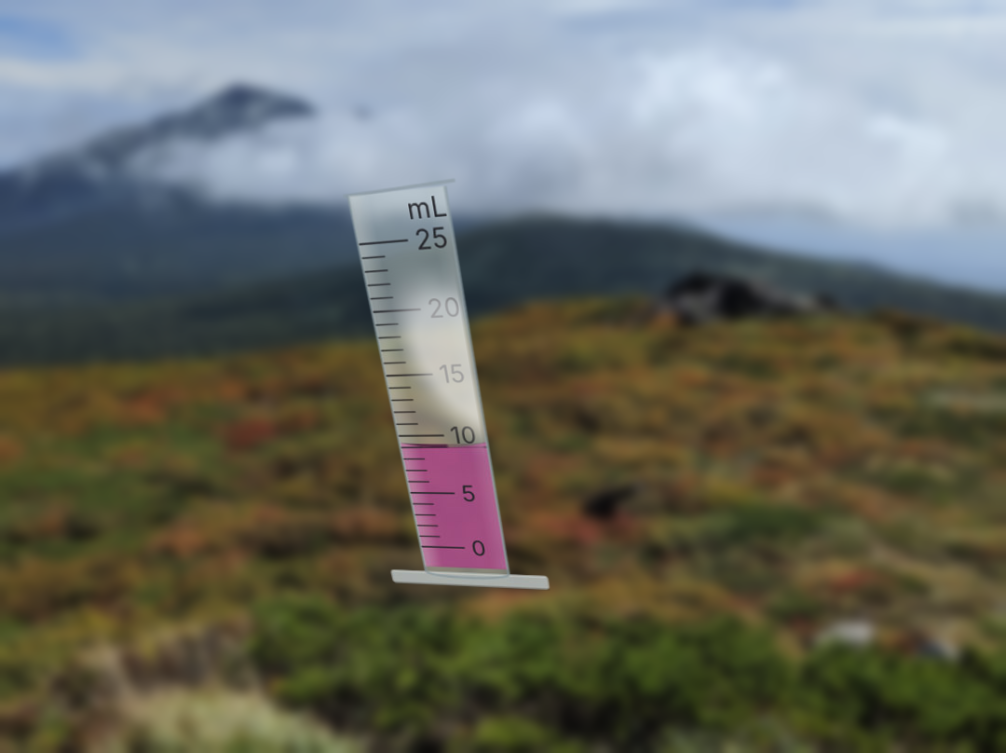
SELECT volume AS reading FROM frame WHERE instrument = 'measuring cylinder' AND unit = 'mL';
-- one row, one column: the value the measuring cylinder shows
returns 9 mL
